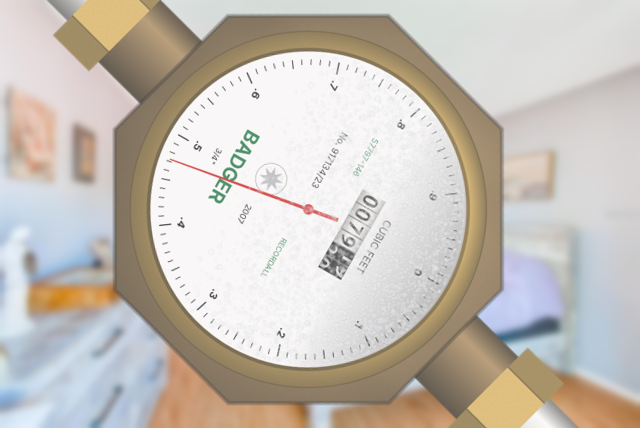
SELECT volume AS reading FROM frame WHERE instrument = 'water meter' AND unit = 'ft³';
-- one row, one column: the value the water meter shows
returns 7919.47 ft³
